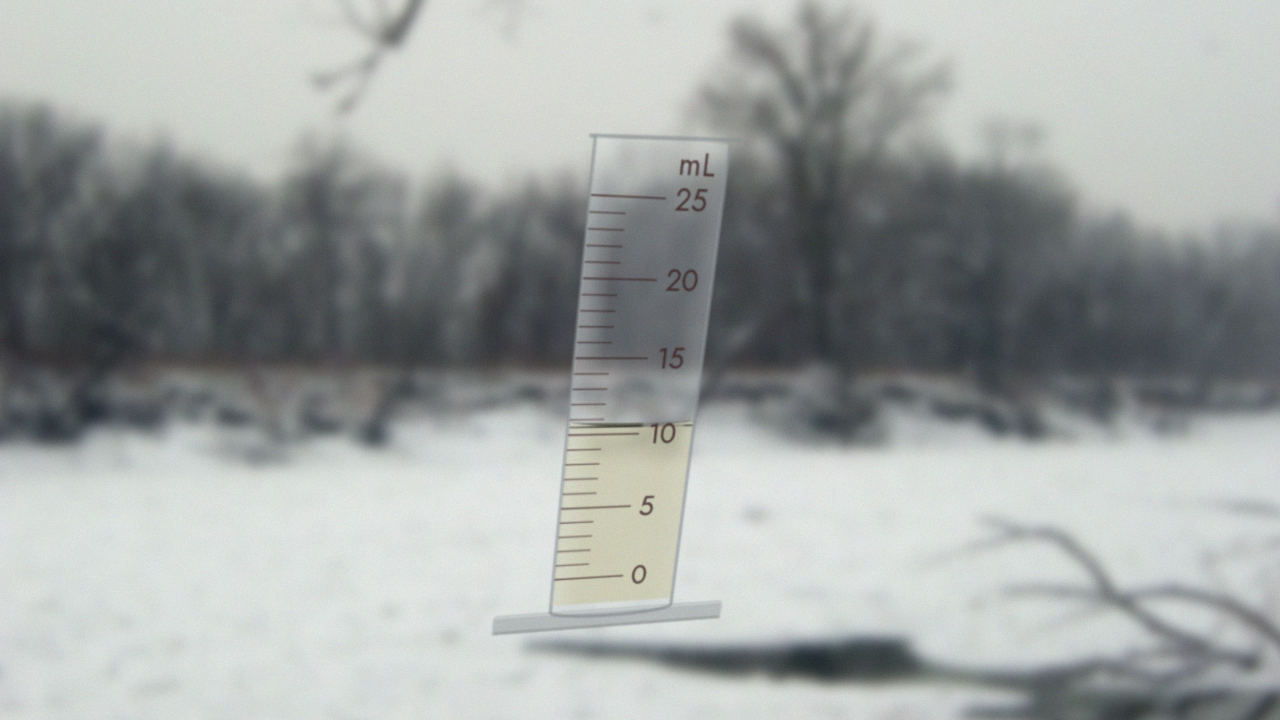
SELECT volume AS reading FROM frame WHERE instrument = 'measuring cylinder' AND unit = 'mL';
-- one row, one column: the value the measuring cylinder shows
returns 10.5 mL
